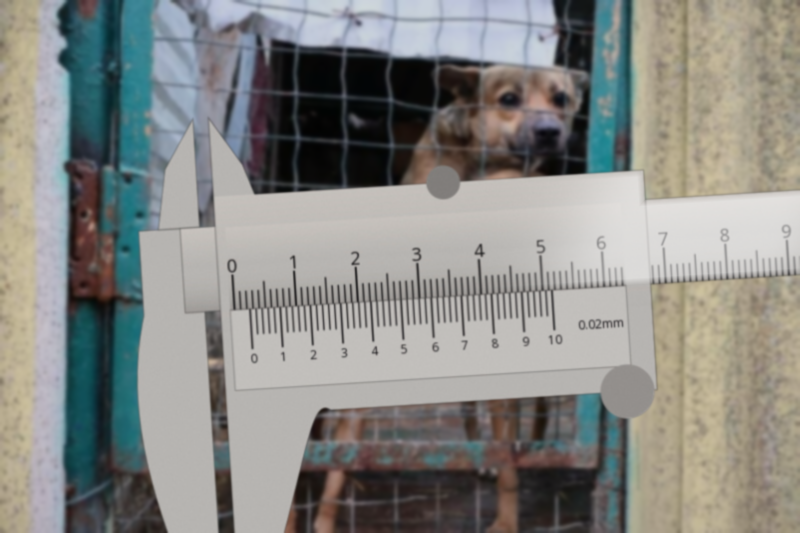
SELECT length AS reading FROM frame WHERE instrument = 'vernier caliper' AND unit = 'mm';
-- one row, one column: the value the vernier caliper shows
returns 2.5 mm
